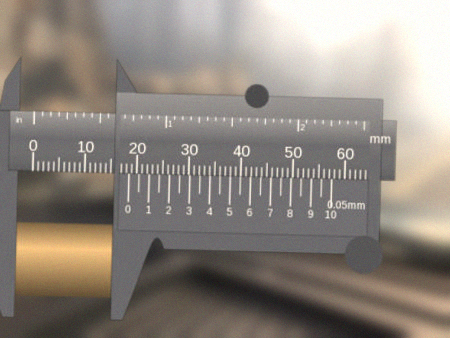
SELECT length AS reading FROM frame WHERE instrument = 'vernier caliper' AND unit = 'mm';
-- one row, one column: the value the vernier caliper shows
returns 18.5 mm
